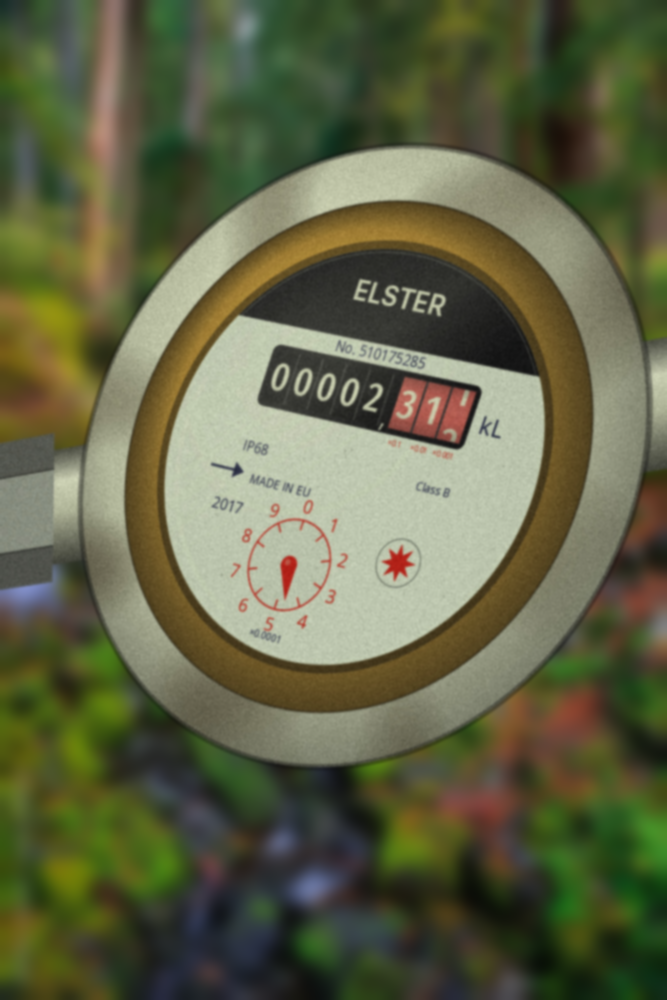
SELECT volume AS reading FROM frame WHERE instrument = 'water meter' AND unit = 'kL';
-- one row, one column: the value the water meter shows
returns 2.3114 kL
